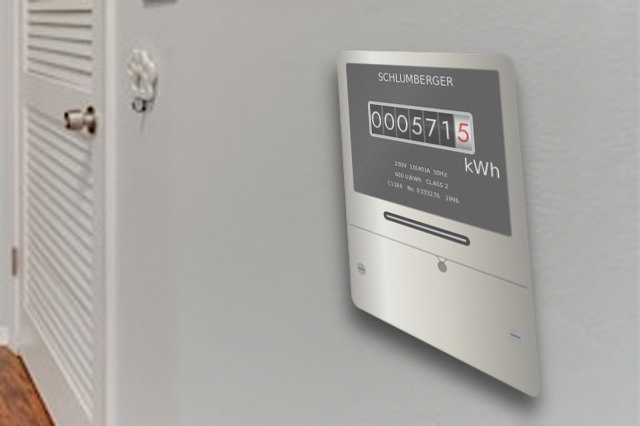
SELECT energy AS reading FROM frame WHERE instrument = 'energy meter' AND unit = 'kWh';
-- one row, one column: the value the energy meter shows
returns 571.5 kWh
